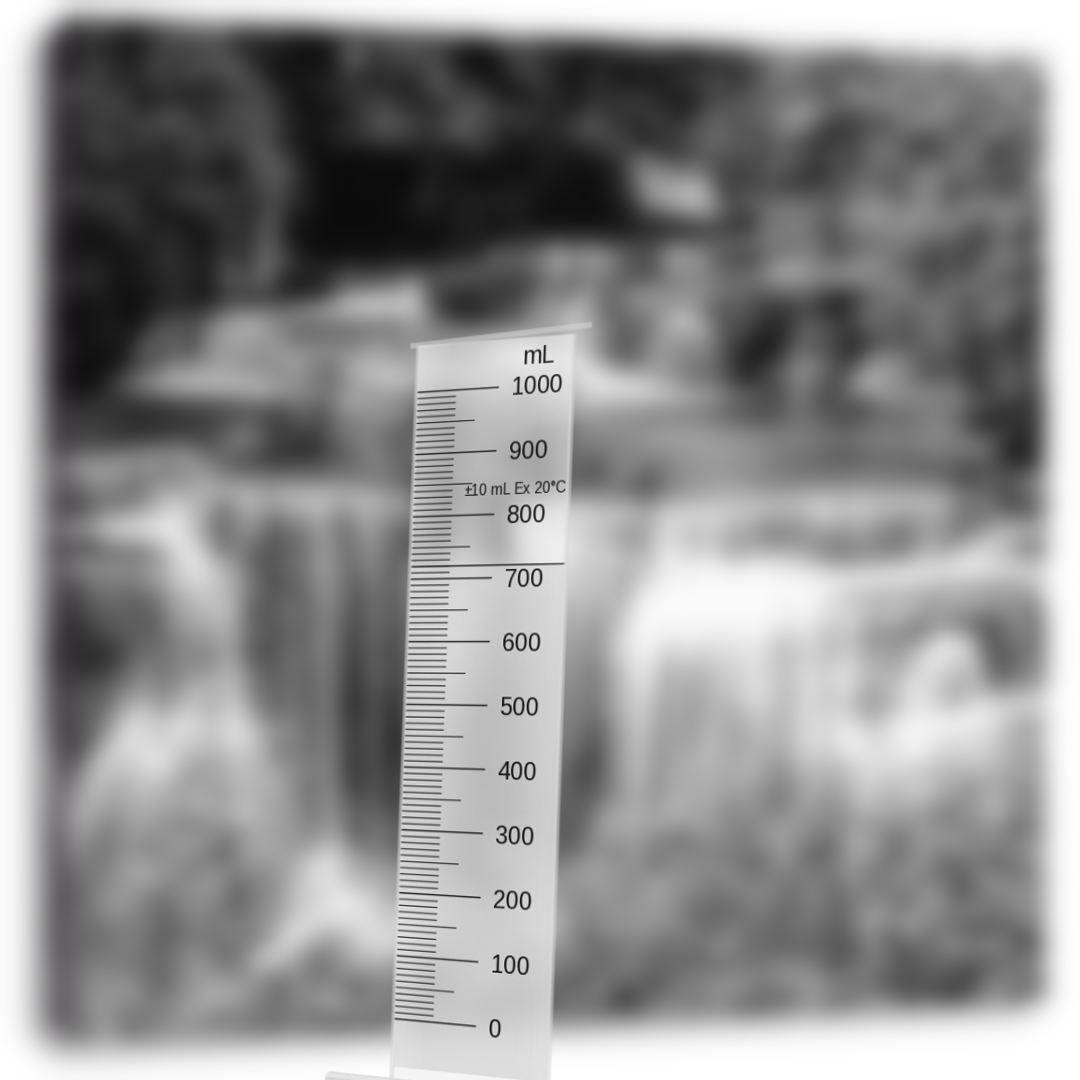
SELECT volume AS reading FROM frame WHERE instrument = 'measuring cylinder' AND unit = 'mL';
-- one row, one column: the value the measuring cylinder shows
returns 720 mL
